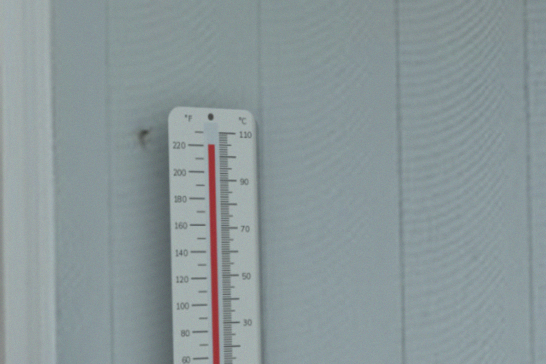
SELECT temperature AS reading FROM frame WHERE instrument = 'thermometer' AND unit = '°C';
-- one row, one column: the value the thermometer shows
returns 105 °C
